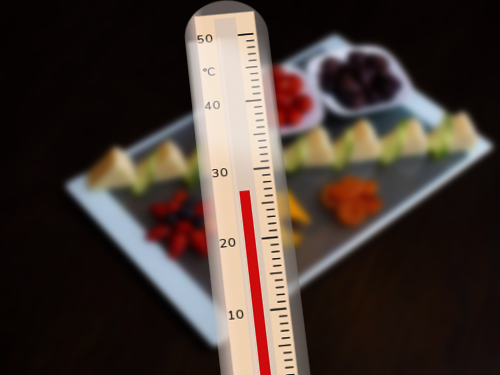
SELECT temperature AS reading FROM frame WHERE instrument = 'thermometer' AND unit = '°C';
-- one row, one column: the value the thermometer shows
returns 27 °C
